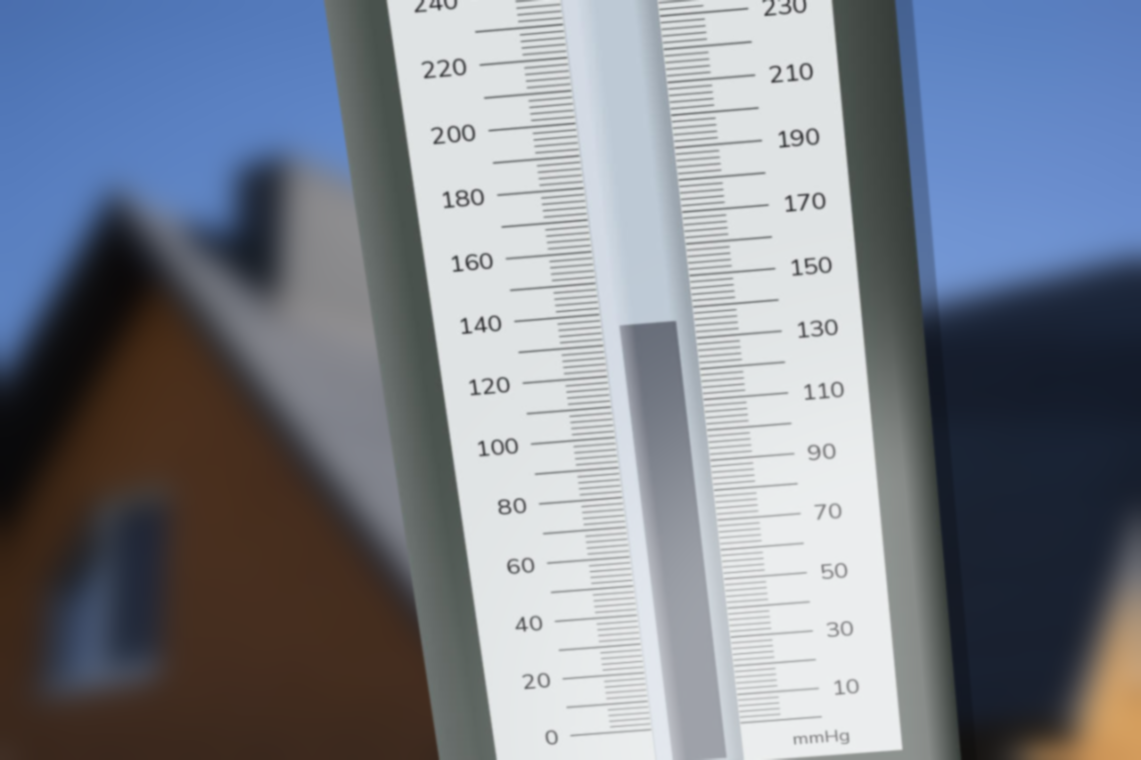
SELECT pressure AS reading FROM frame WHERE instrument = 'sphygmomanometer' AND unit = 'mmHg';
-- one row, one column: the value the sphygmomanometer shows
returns 136 mmHg
